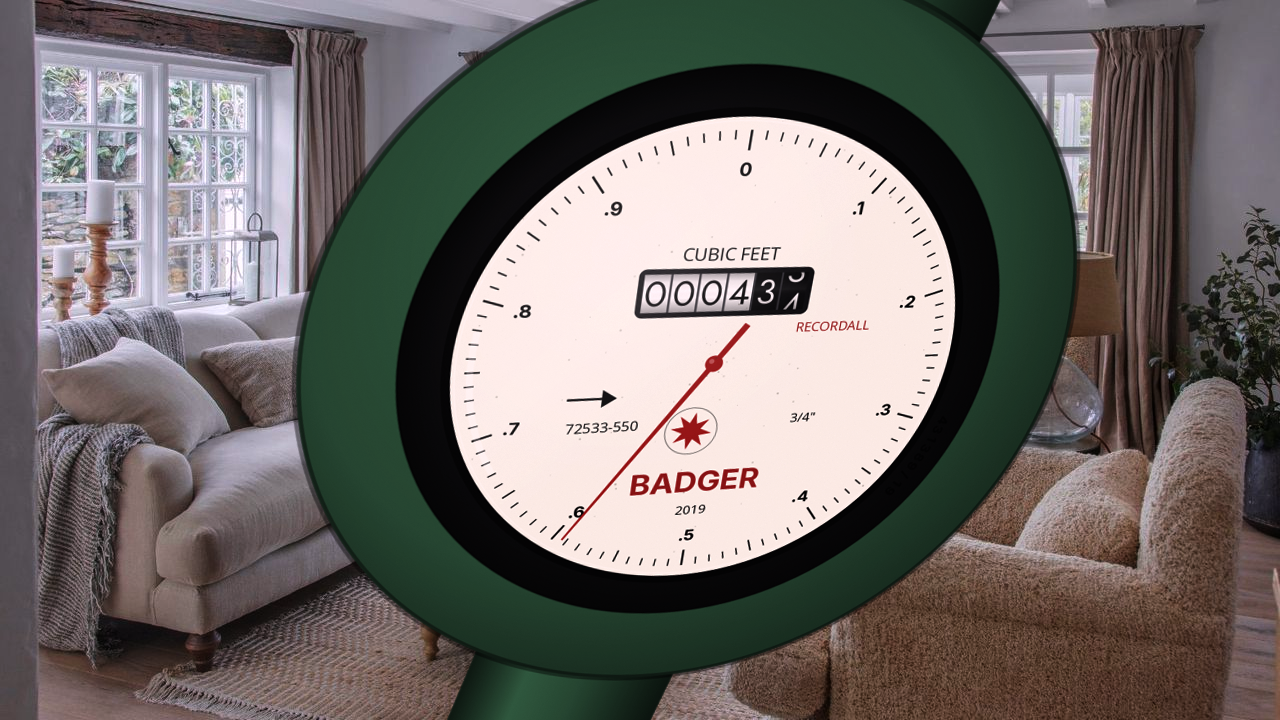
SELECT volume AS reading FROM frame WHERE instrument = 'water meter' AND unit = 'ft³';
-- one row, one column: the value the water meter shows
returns 433.59 ft³
